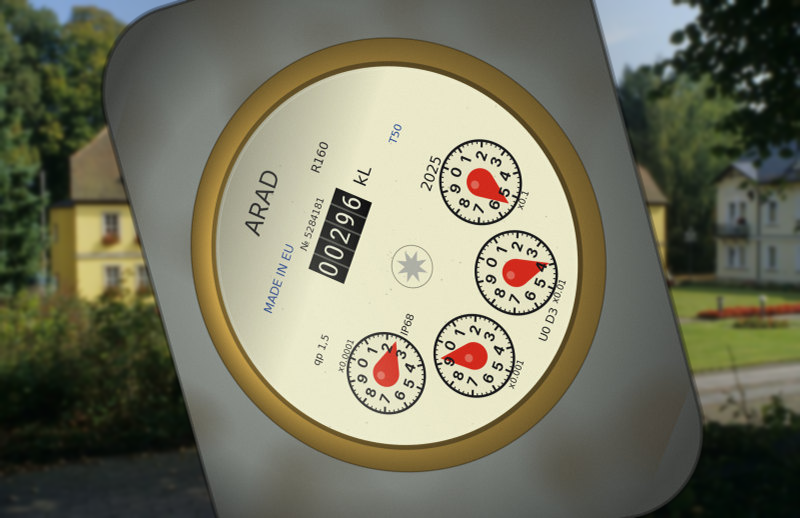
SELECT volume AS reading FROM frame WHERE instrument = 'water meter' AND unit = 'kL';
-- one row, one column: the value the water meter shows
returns 296.5392 kL
